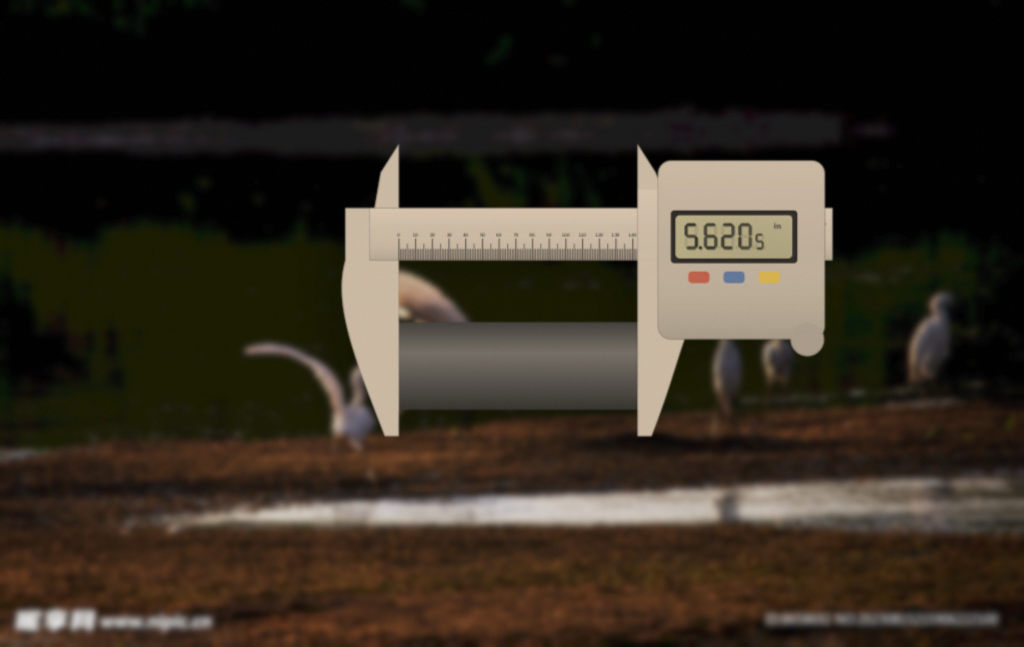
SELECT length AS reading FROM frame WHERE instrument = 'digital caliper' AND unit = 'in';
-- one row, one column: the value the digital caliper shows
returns 5.6205 in
